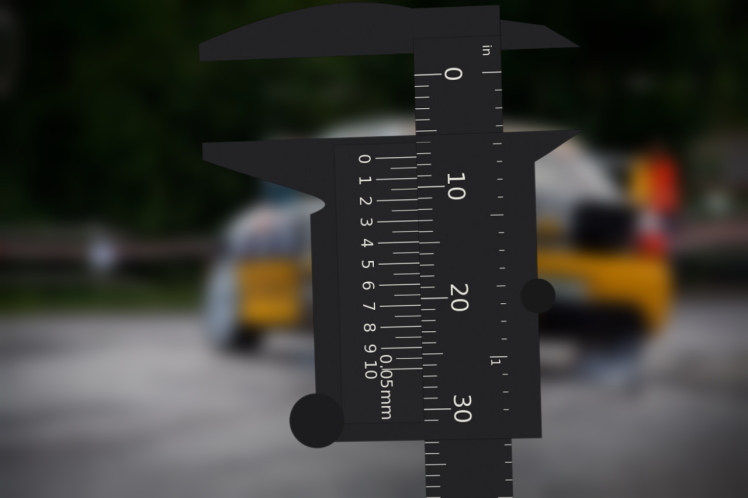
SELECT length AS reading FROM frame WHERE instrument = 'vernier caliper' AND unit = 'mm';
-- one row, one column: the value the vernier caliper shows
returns 7.3 mm
